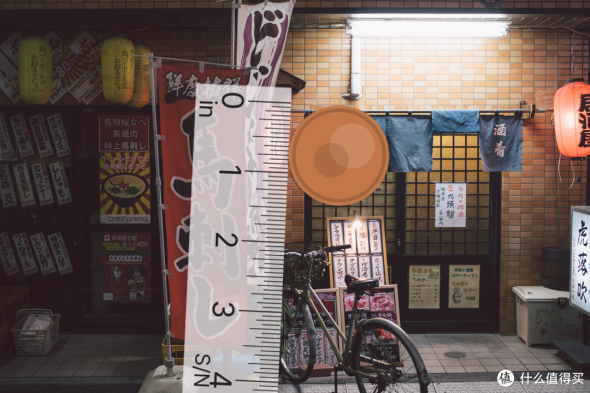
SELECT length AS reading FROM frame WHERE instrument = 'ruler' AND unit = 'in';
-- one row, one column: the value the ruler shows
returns 1.4375 in
